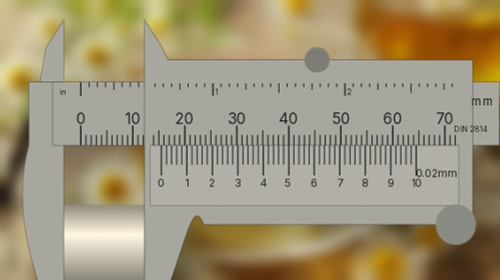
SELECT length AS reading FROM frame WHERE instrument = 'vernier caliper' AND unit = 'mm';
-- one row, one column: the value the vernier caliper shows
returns 15.5 mm
